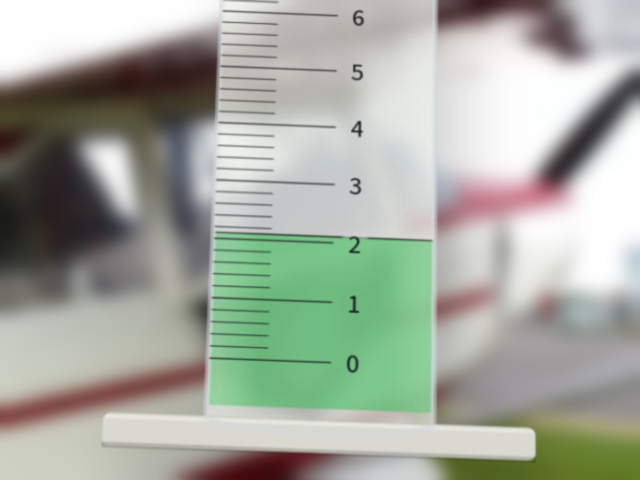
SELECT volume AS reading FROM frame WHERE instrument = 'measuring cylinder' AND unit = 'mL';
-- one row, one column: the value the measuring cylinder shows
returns 2.1 mL
